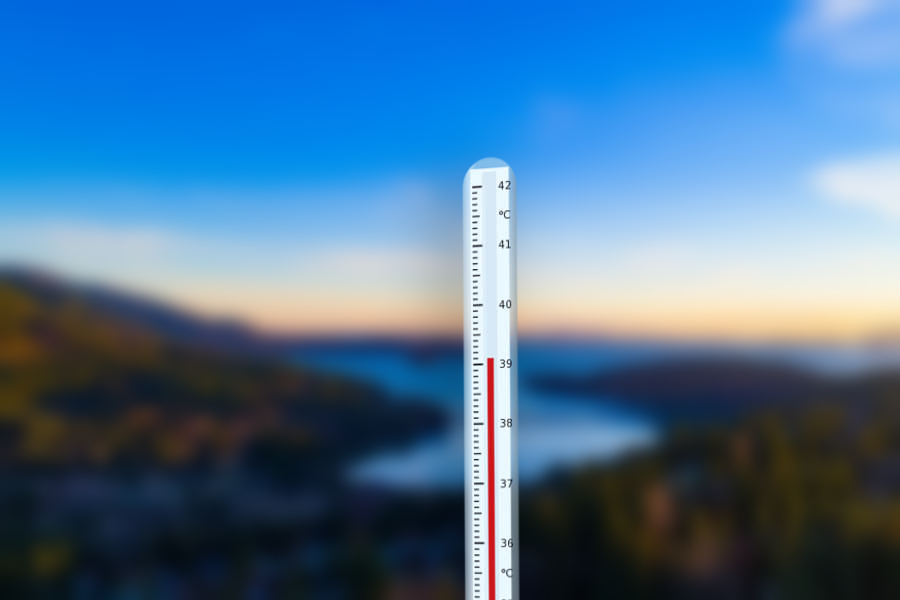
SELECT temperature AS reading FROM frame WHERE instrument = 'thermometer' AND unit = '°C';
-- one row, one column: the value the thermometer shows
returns 39.1 °C
